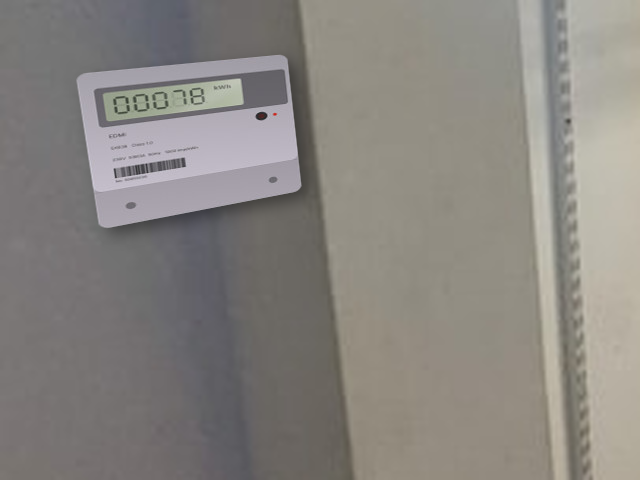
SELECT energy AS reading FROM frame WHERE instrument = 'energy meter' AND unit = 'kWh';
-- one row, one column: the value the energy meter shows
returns 78 kWh
